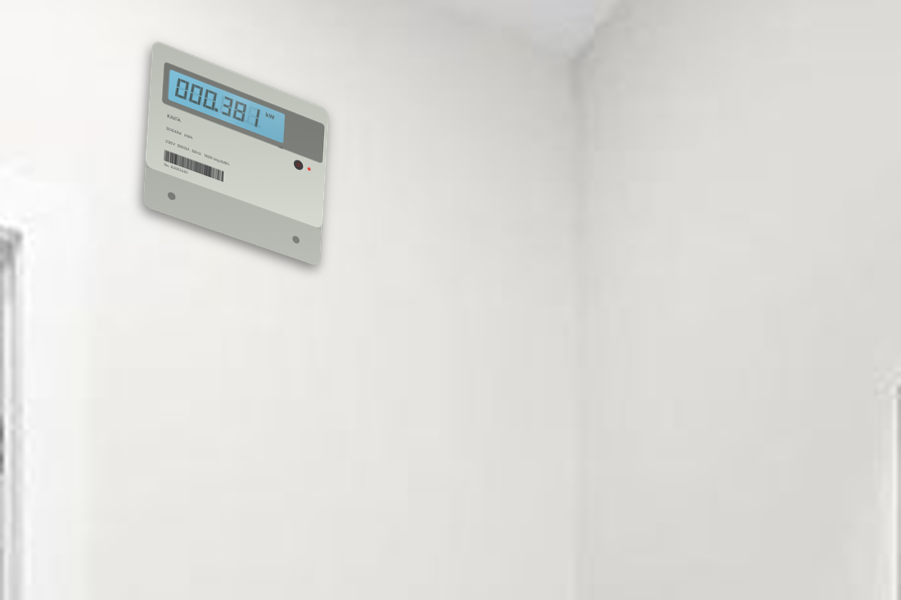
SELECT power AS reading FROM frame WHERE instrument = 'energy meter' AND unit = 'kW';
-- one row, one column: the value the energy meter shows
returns 0.381 kW
